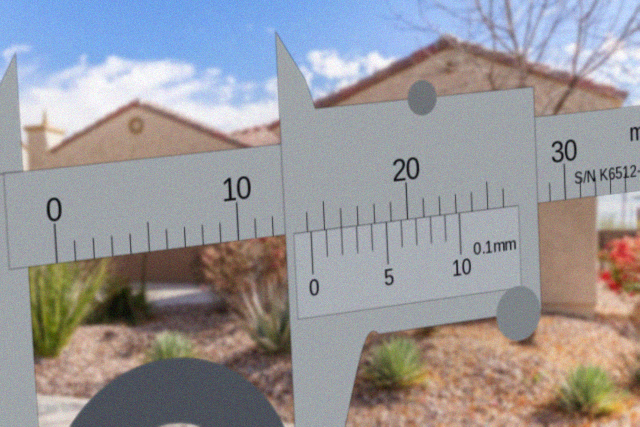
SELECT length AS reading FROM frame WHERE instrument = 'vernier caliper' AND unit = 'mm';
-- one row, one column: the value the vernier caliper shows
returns 14.2 mm
